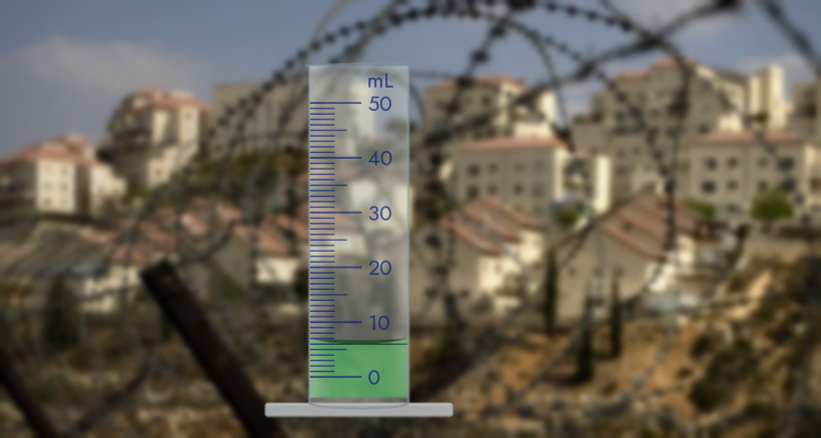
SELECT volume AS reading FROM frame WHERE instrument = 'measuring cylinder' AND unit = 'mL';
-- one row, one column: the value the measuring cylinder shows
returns 6 mL
